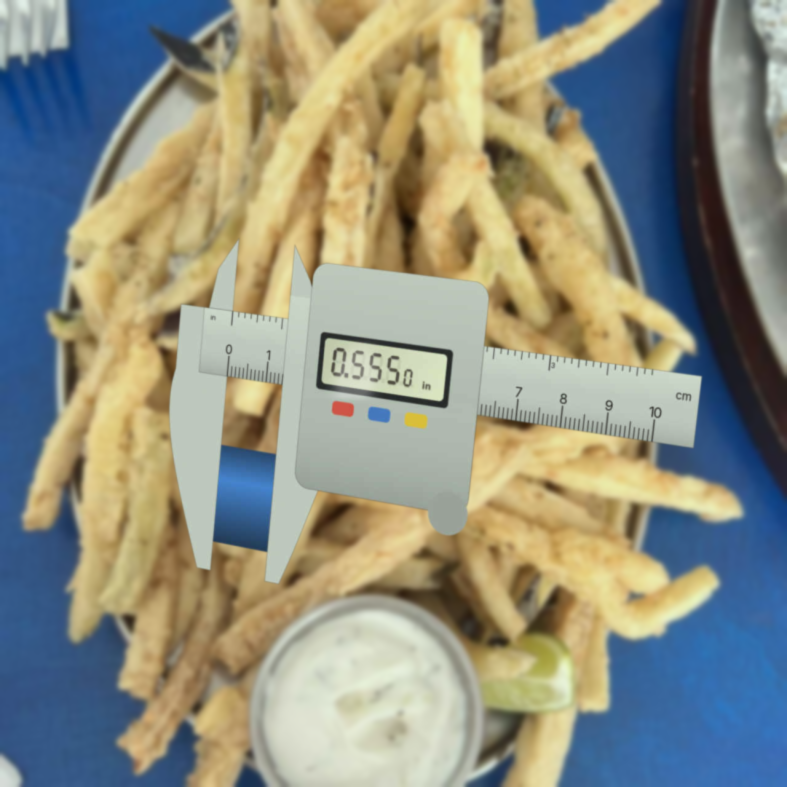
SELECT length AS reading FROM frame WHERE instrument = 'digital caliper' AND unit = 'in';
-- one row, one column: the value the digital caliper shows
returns 0.5550 in
